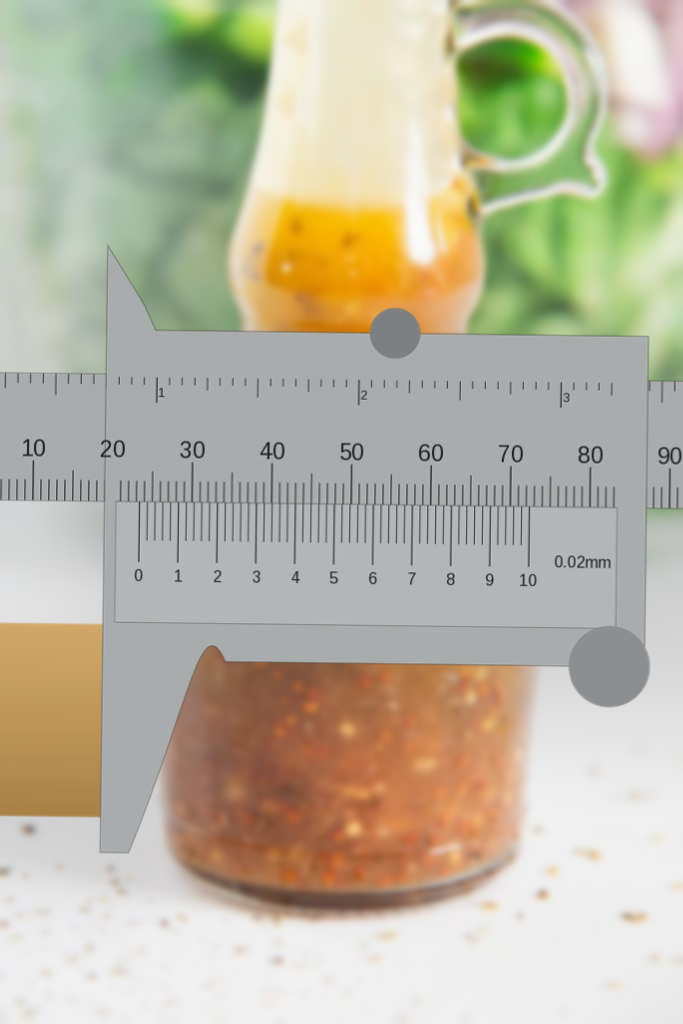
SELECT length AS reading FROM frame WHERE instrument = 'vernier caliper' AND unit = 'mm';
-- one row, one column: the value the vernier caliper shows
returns 23.4 mm
